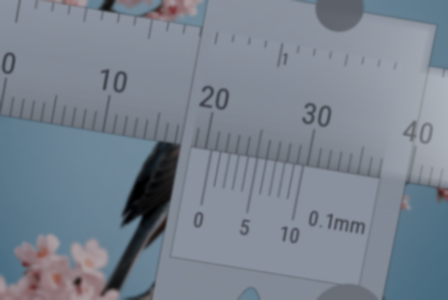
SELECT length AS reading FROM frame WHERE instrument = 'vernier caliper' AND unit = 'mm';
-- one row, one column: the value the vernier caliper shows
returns 20.6 mm
